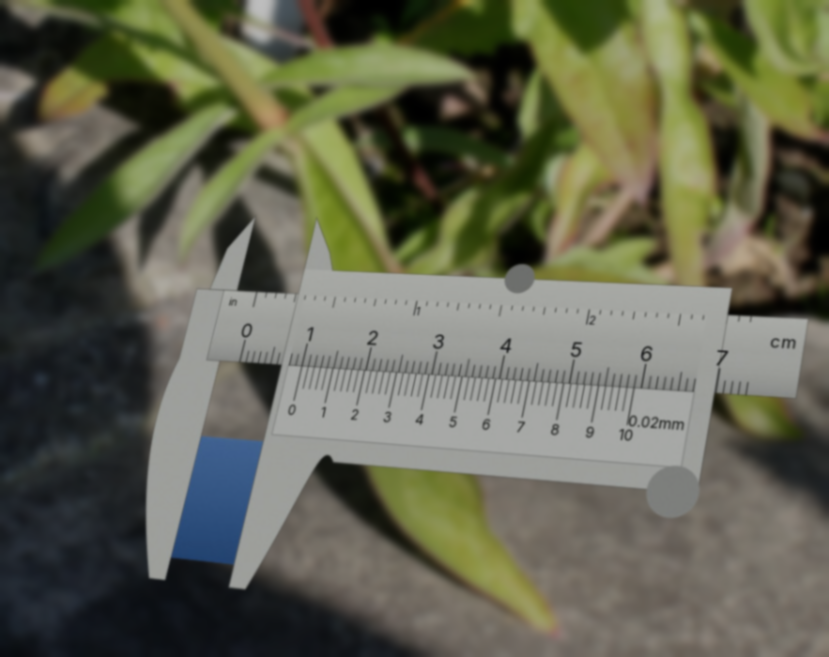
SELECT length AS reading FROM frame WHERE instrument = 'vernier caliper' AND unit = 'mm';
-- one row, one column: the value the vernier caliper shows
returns 10.0 mm
